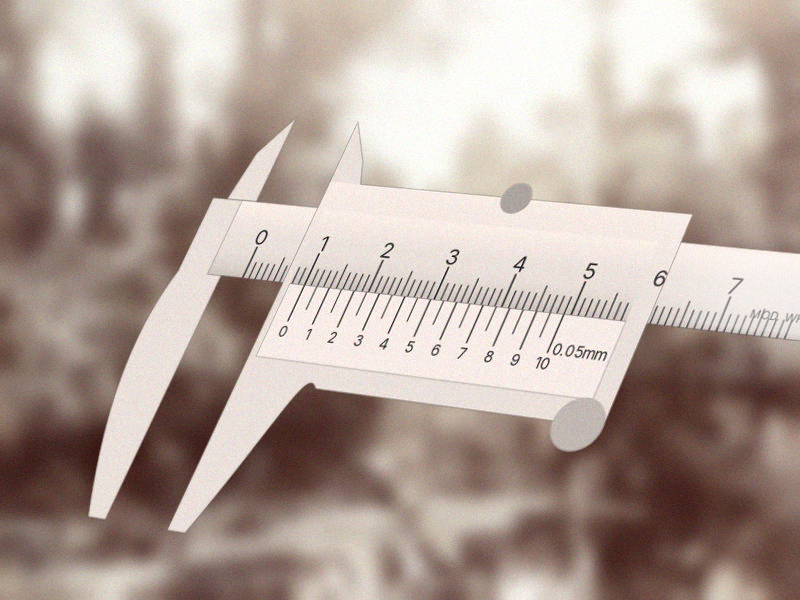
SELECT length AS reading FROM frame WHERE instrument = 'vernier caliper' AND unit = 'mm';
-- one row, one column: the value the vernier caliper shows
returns 10.0 mm
